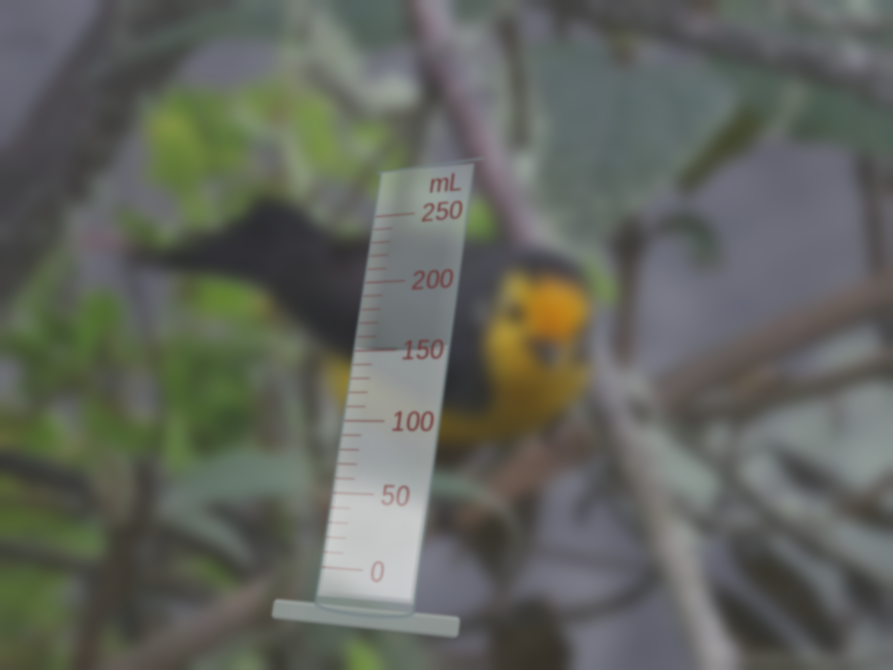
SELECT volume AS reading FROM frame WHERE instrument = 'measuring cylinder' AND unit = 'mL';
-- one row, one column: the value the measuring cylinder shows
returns 150 mL
